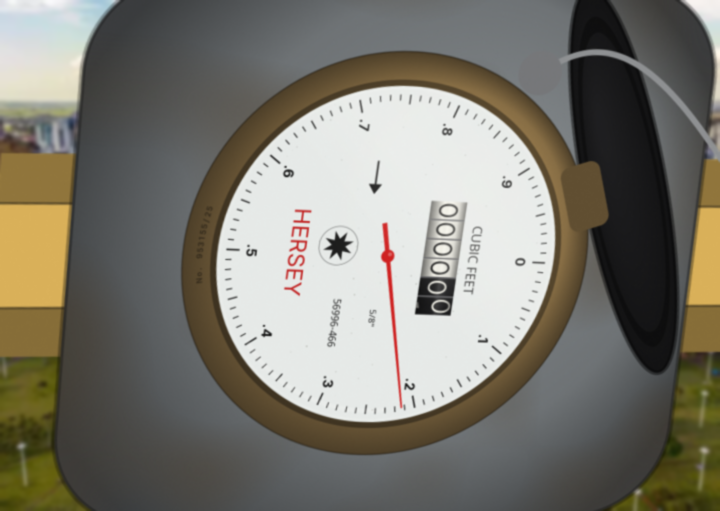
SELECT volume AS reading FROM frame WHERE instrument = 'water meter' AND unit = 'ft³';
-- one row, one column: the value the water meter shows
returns 0.21 ft³
